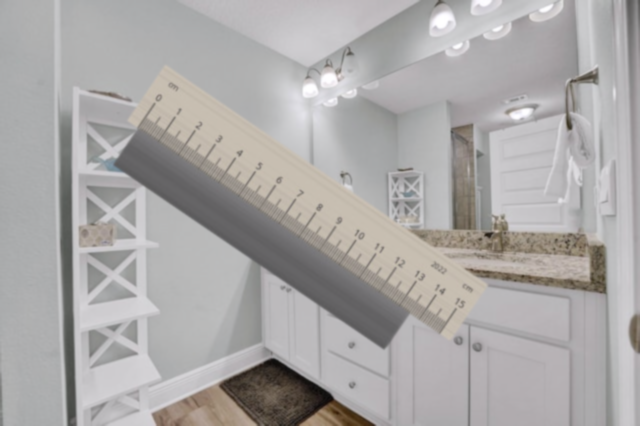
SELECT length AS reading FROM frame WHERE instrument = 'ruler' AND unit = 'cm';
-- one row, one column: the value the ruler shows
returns 13.5 cm
